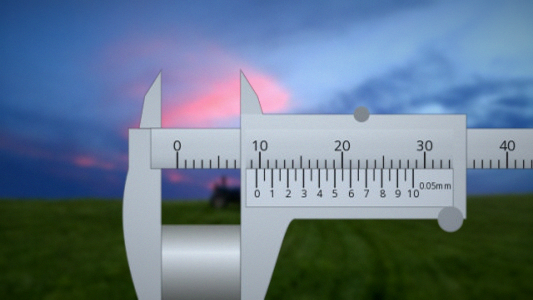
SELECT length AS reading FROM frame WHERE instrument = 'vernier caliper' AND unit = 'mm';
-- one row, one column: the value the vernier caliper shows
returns 9.6 mm
